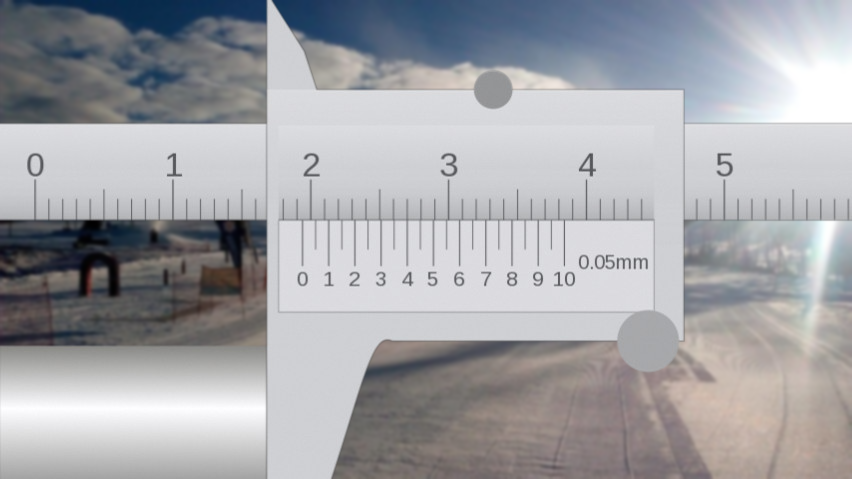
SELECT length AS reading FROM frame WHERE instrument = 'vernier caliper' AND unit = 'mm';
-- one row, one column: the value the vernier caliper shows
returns 19.4 mm
